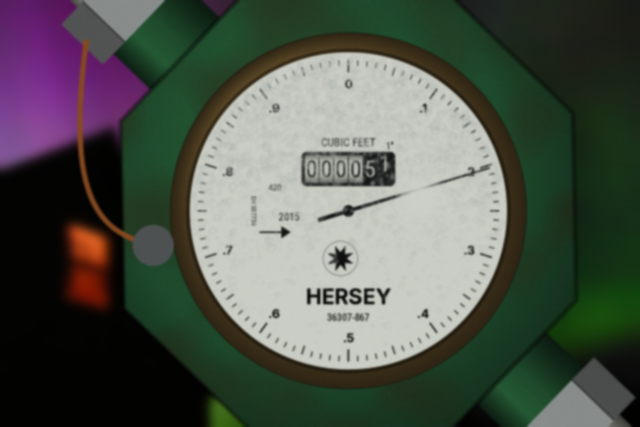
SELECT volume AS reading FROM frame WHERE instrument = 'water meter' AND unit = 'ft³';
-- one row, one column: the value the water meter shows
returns 51.20 ft³
